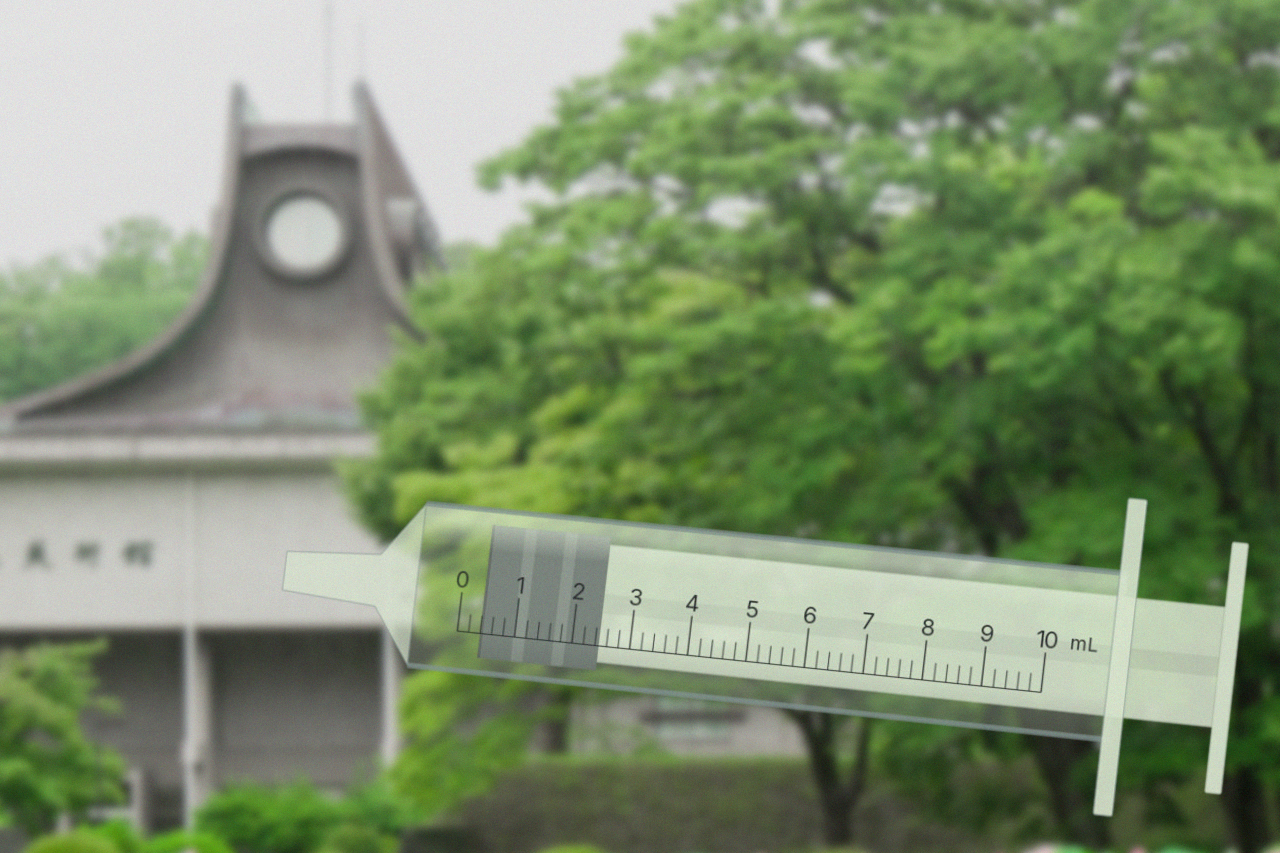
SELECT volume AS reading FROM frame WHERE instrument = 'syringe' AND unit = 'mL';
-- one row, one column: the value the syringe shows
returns 0.4 mL
